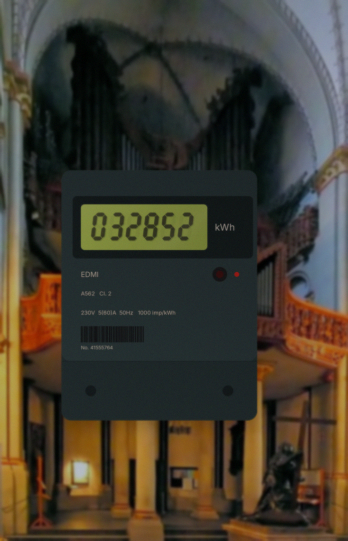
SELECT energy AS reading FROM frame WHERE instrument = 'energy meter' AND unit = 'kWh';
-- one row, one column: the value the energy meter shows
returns 32852 kWh
